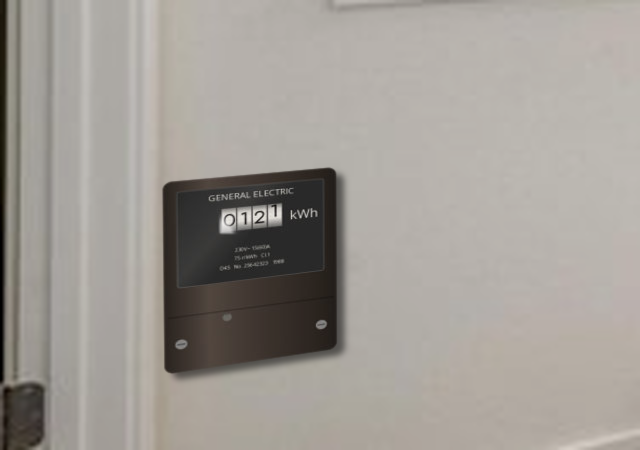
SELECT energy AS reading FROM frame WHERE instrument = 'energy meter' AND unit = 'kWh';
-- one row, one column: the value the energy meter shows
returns 121 kWh
